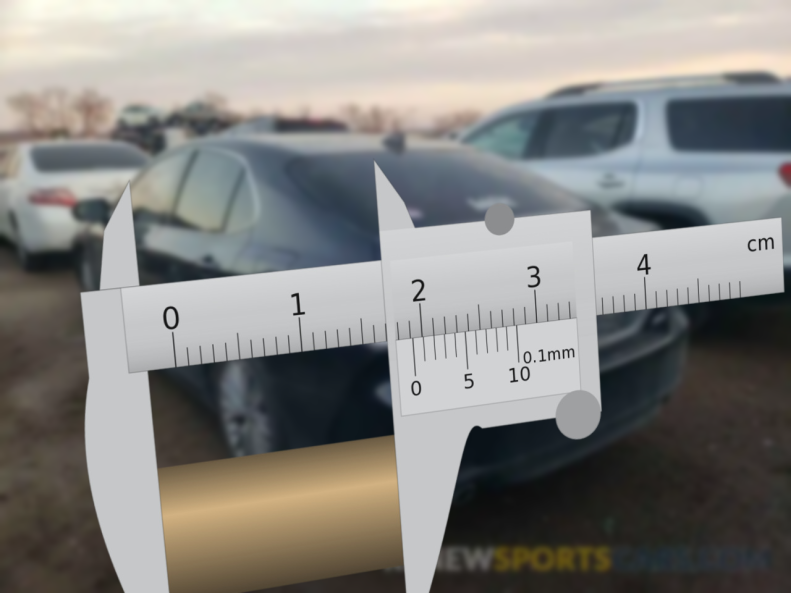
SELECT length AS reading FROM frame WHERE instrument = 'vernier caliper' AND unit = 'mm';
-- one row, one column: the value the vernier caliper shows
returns 19.2 mm
